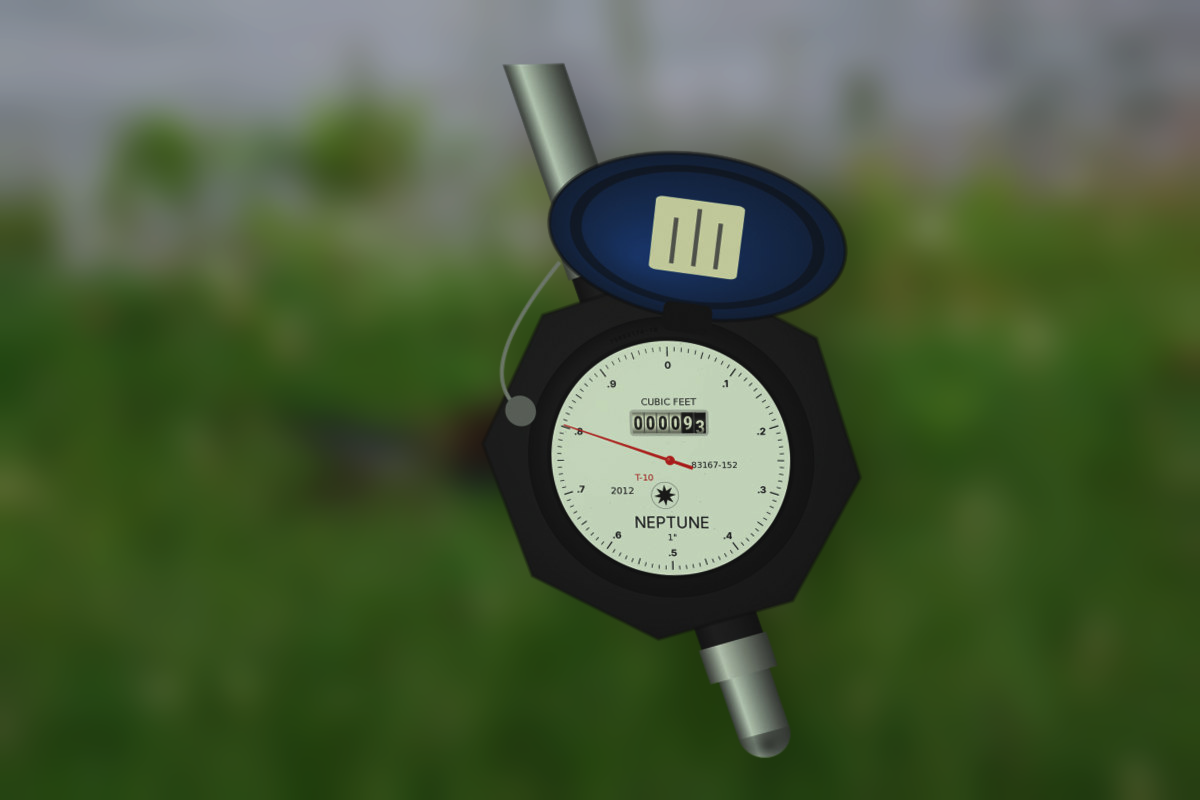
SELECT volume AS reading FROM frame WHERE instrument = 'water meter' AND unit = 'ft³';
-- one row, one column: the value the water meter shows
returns 92.80 ft³
